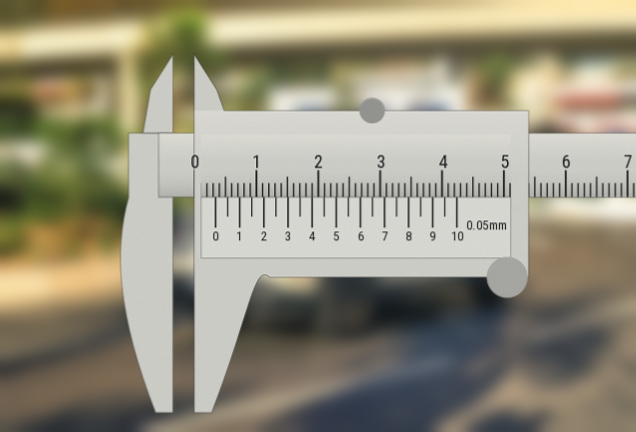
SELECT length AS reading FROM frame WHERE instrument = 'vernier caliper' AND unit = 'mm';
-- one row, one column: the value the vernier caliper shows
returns 3.4 mm
